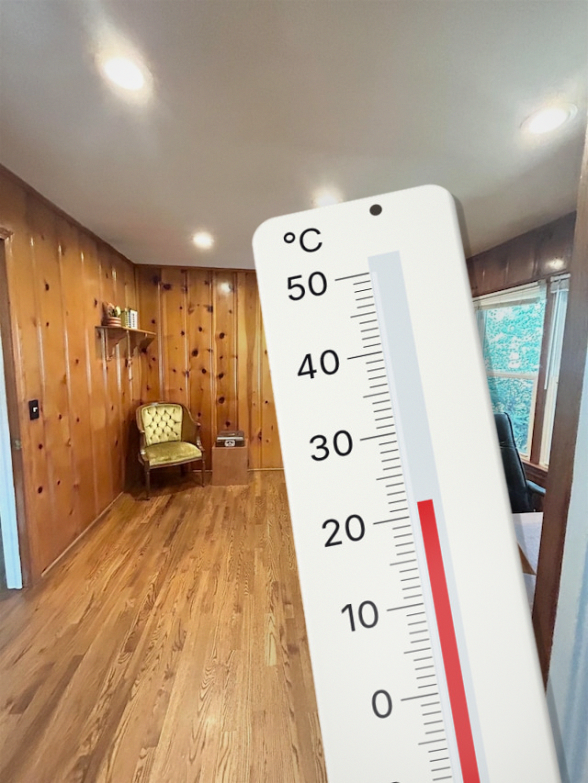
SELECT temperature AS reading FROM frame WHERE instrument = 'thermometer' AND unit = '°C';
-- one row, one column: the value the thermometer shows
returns 21.5 °C
